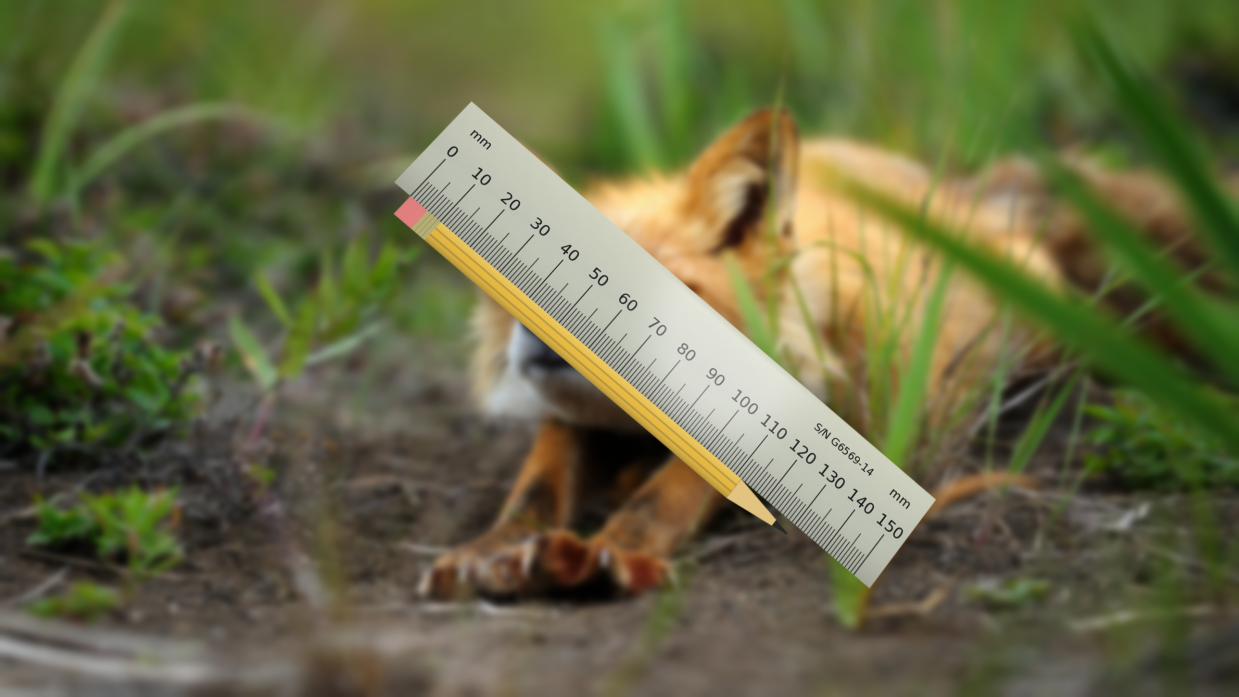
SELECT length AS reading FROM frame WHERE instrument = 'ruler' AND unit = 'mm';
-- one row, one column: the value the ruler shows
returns 130 mm
